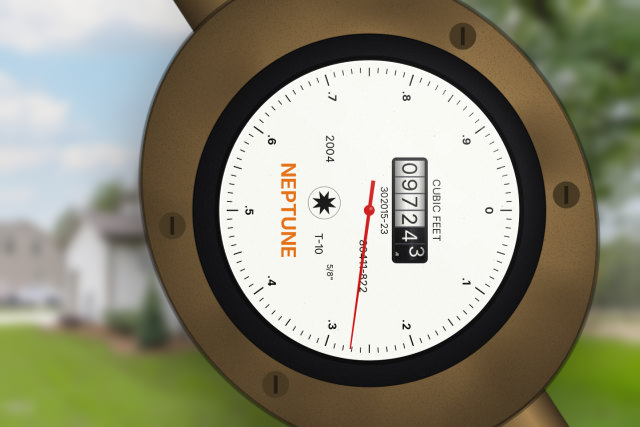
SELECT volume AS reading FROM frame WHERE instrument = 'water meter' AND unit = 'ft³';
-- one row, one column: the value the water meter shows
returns 97243.27 ft³
